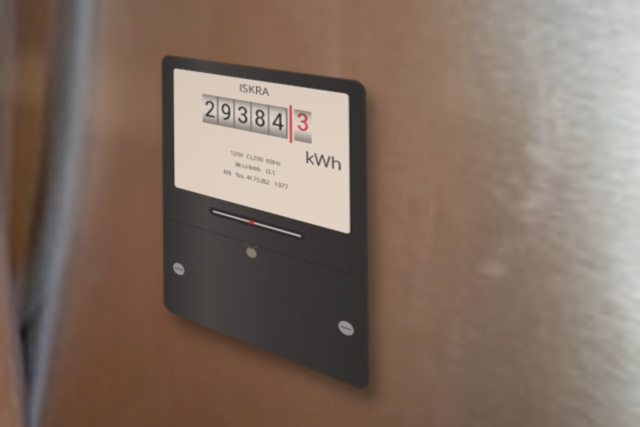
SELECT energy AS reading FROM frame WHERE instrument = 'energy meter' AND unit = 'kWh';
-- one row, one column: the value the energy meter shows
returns 29384.3 kWh
